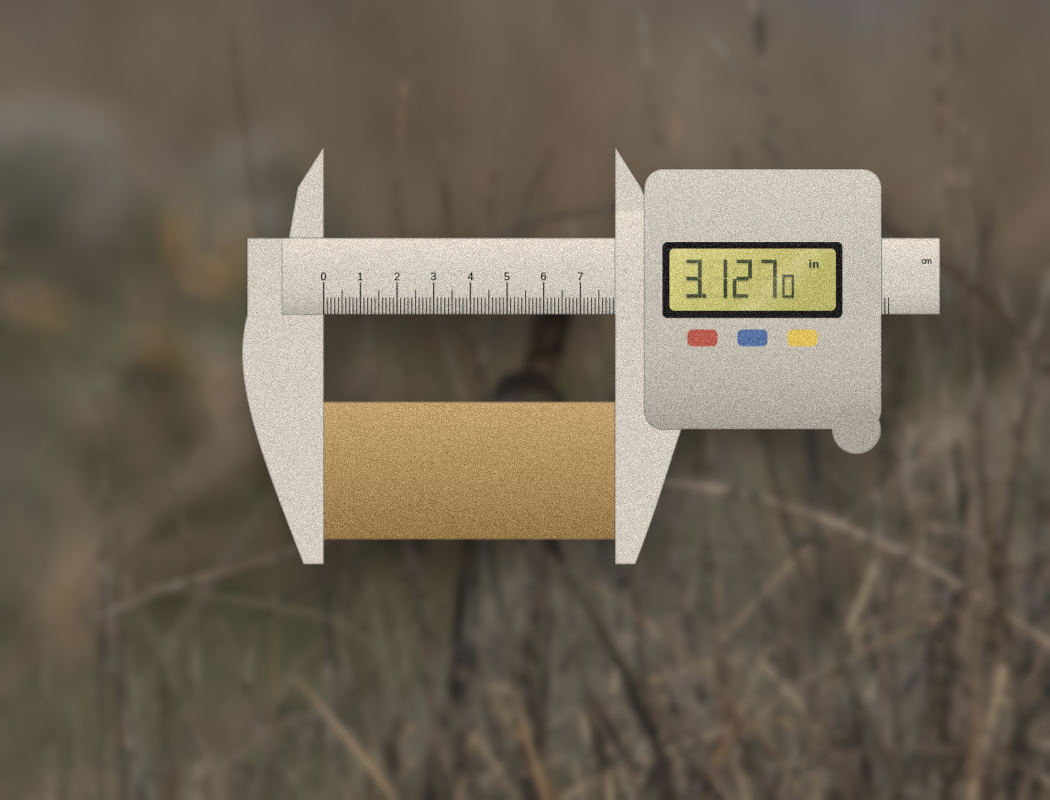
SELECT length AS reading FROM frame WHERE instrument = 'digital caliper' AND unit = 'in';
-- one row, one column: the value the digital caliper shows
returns 3.1270 in
